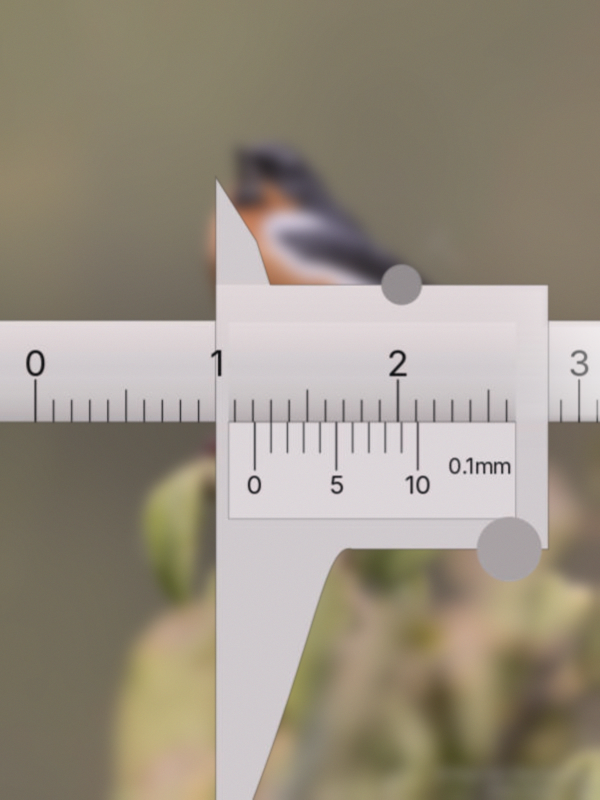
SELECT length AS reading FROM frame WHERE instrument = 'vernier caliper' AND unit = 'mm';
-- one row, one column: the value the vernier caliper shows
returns 12.1 mm
